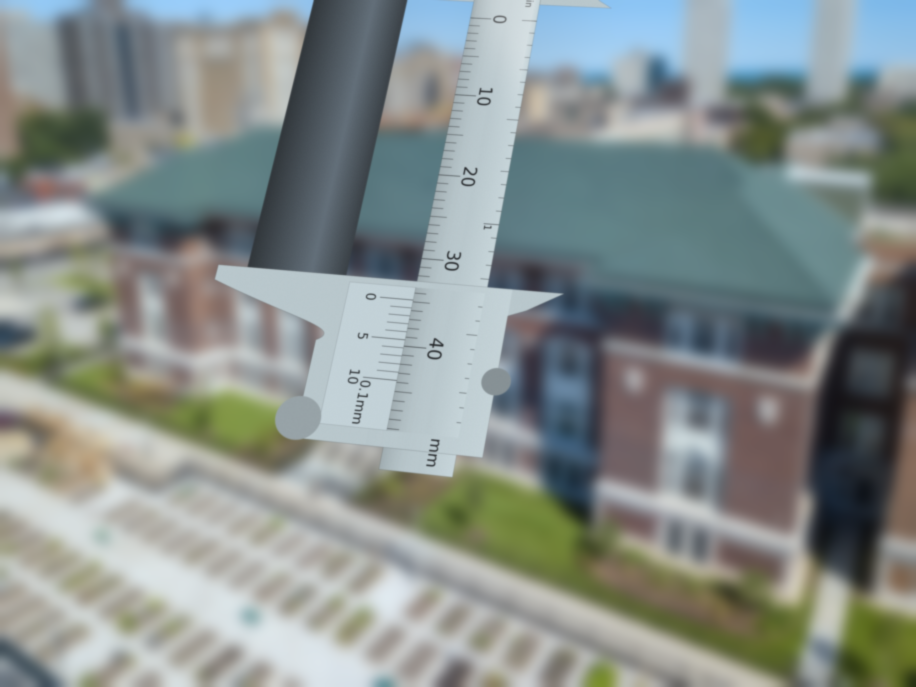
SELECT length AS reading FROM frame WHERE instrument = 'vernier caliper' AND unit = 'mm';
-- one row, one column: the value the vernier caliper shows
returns 34.8 mm
